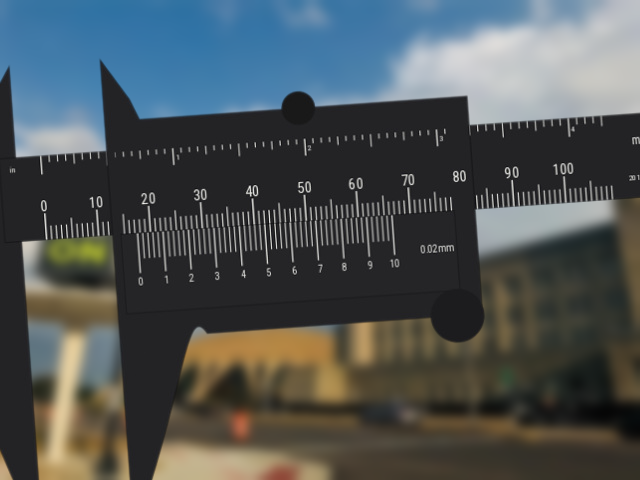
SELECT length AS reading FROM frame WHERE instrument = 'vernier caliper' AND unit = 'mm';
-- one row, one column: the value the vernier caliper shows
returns 17.5 mm
